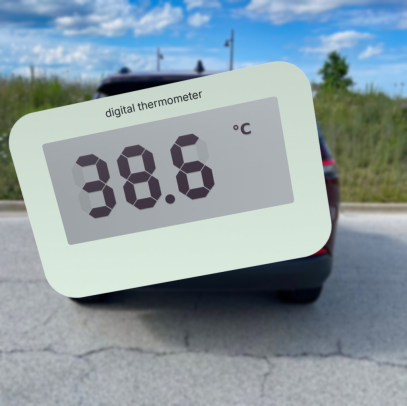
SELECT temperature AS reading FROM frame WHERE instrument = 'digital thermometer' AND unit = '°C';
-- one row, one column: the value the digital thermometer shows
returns 38.6 °C
